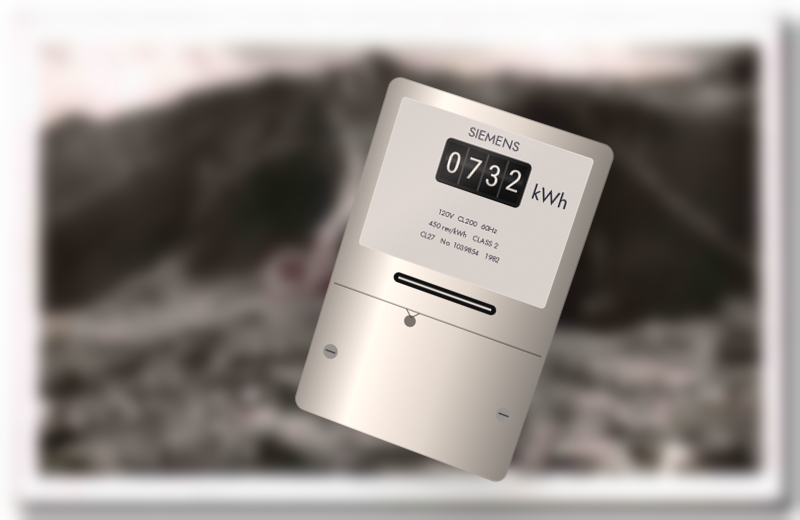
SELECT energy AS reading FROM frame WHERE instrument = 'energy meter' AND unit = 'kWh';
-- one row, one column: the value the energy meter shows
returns 732 kWh
